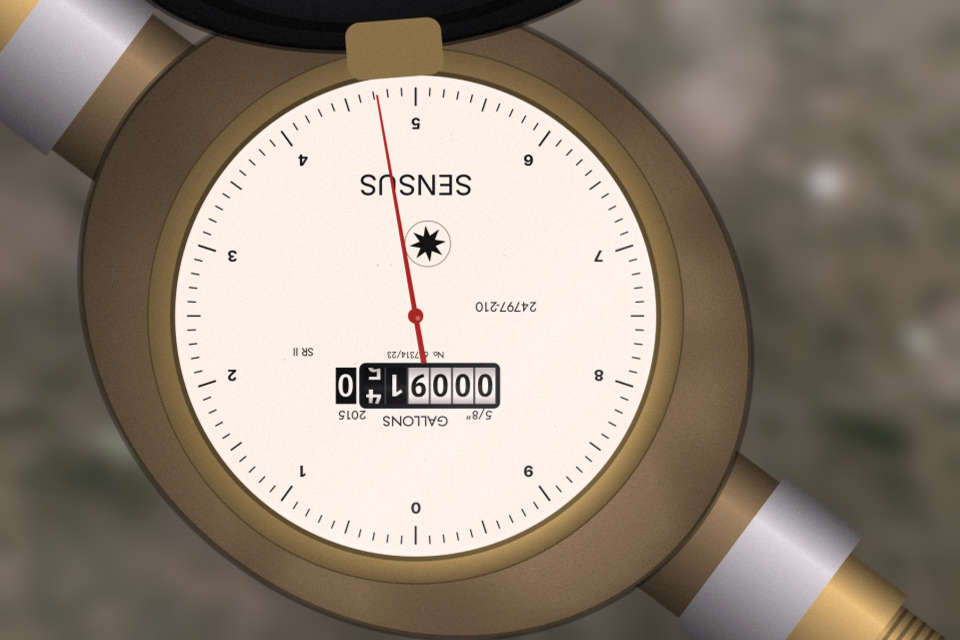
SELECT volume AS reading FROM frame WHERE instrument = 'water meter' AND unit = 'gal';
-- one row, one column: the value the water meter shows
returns 9144.7 gal
